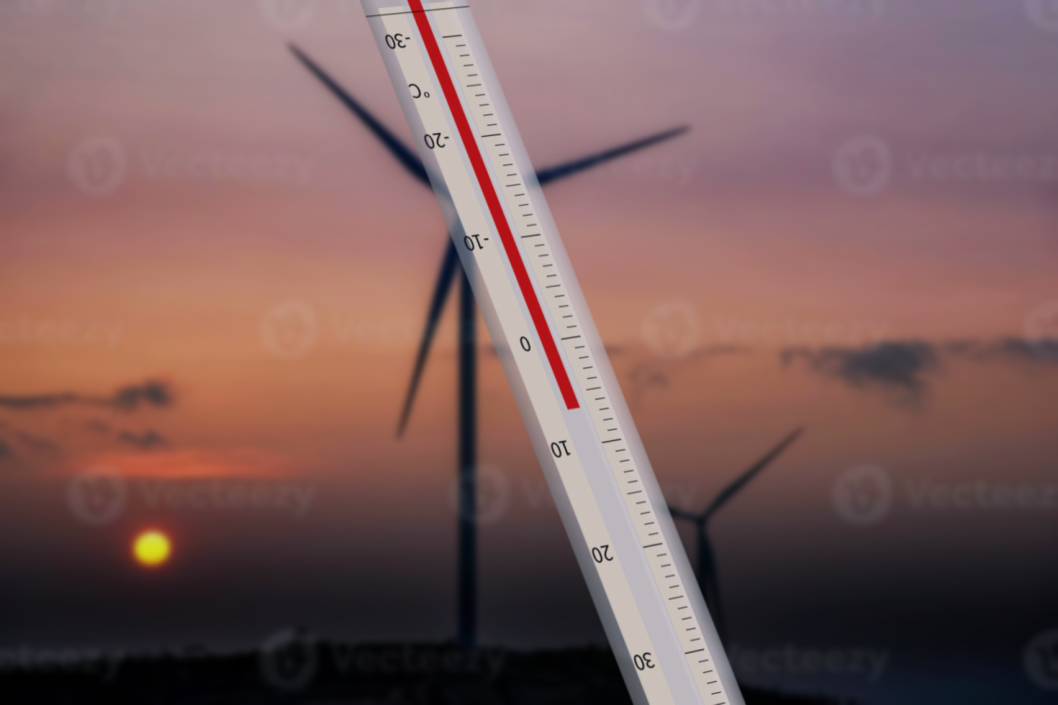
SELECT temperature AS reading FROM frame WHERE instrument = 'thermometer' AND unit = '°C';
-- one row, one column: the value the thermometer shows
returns 6.5 °C
